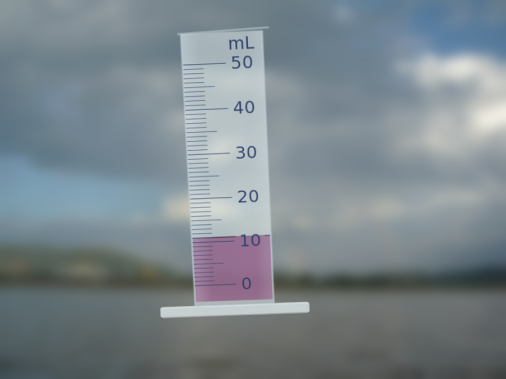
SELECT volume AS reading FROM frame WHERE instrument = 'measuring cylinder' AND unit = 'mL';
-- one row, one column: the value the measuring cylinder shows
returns 11 mL
